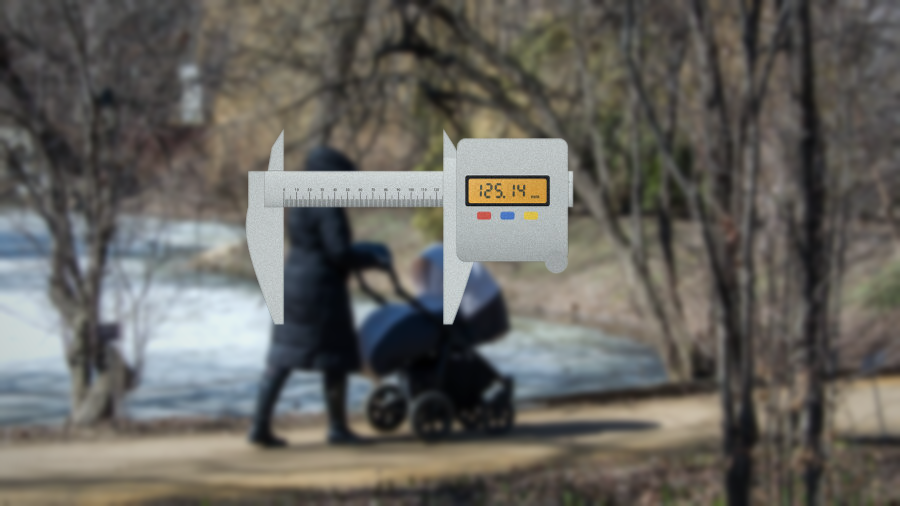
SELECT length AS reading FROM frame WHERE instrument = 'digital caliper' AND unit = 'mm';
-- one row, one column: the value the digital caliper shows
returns 125.14 mm
